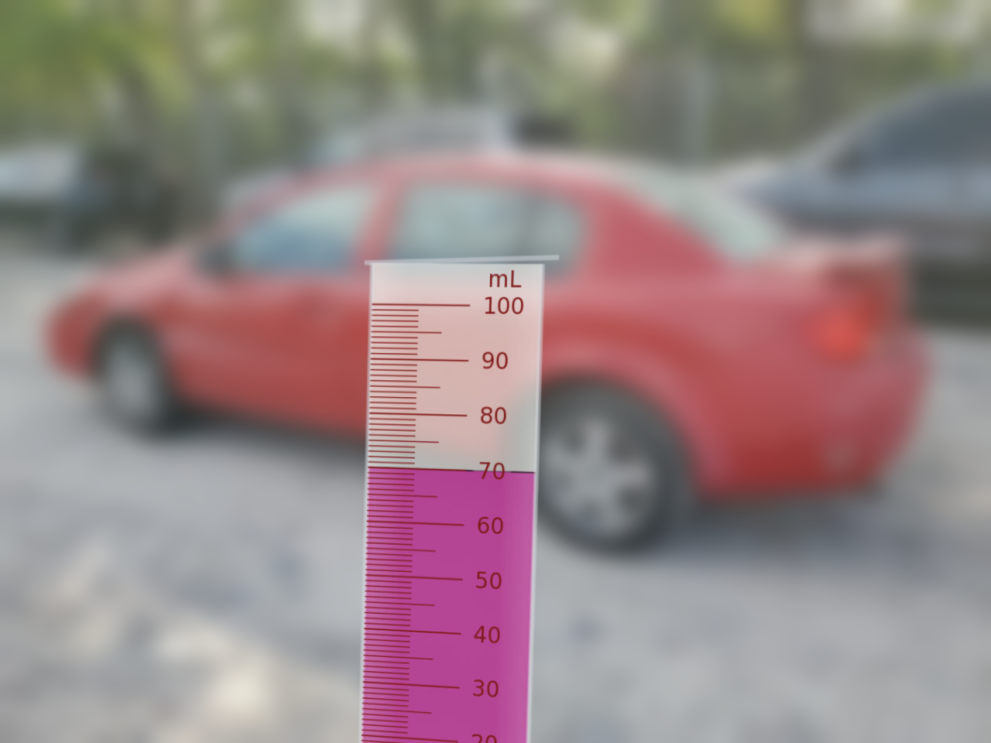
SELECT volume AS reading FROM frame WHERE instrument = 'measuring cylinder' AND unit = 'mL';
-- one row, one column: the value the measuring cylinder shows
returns 70 mL
